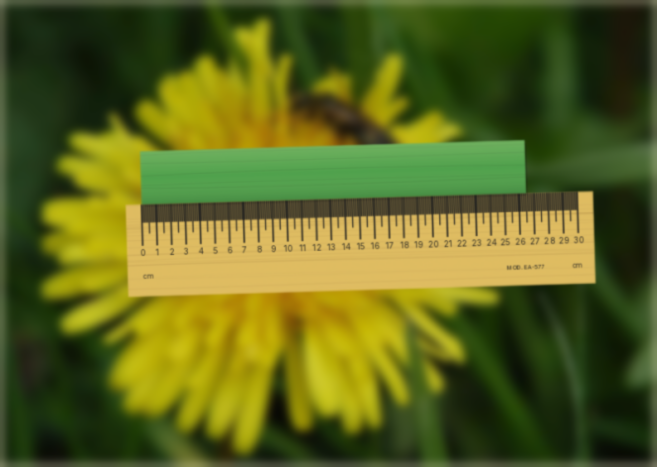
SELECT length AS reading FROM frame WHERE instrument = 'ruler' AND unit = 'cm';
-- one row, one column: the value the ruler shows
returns 26.5 cm
